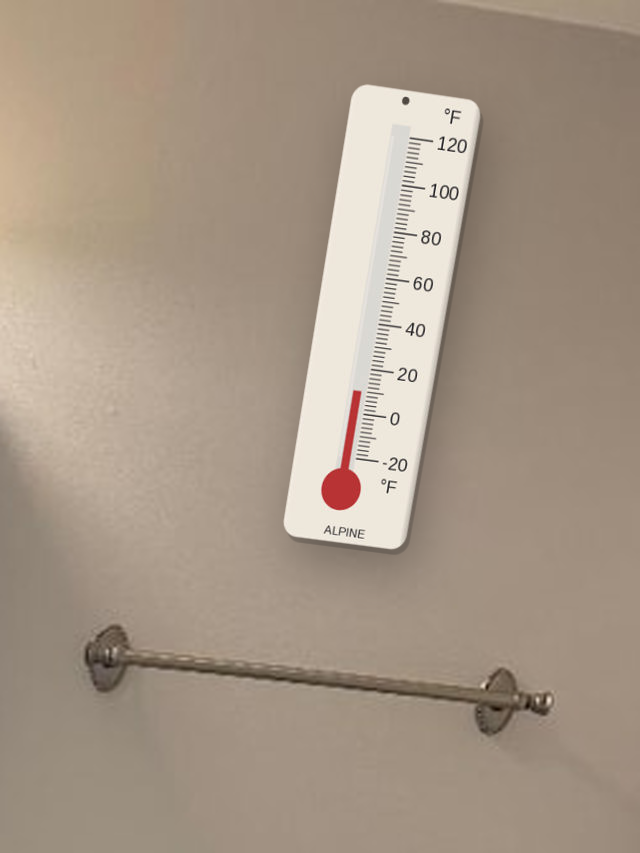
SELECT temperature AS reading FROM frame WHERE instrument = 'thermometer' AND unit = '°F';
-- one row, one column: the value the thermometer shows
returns 10 °F
